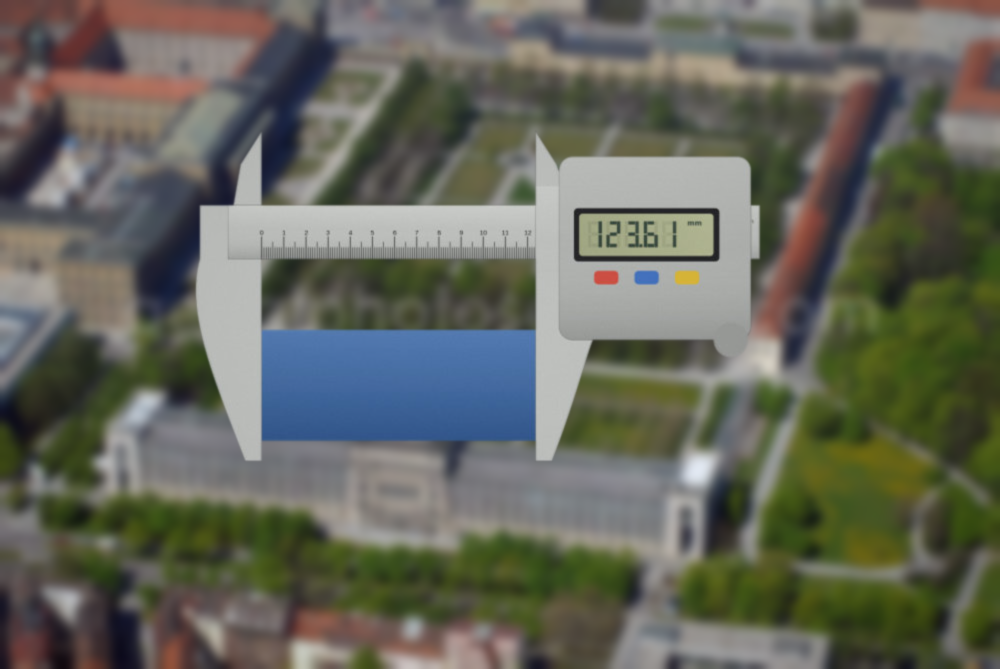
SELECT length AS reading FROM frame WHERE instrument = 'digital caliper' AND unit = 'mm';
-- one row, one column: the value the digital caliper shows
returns 123.61 mm
